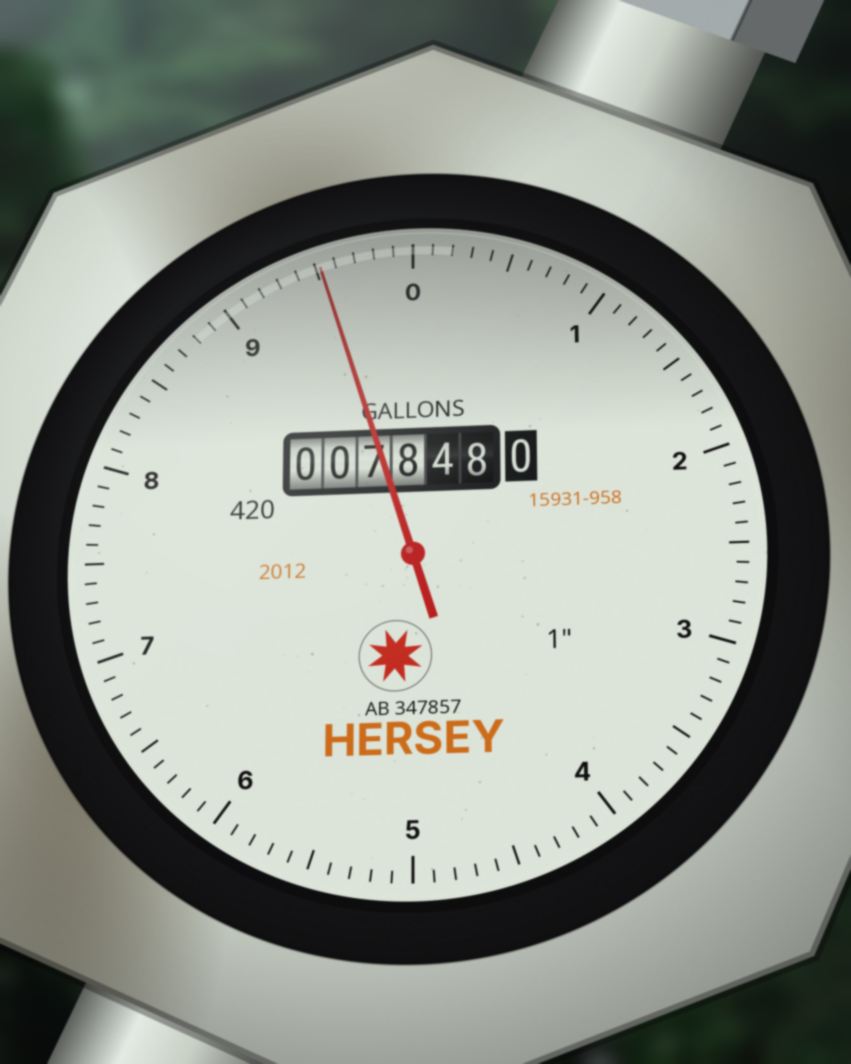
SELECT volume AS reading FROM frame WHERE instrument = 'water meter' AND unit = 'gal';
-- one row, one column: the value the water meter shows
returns 78479.5 gal
